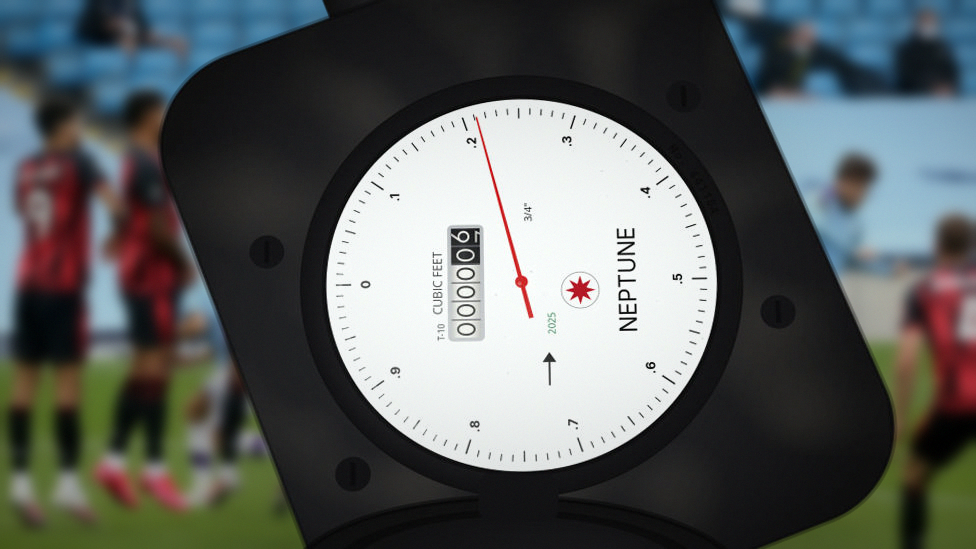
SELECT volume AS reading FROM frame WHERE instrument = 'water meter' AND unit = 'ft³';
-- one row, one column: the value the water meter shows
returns 6.21 ft³
